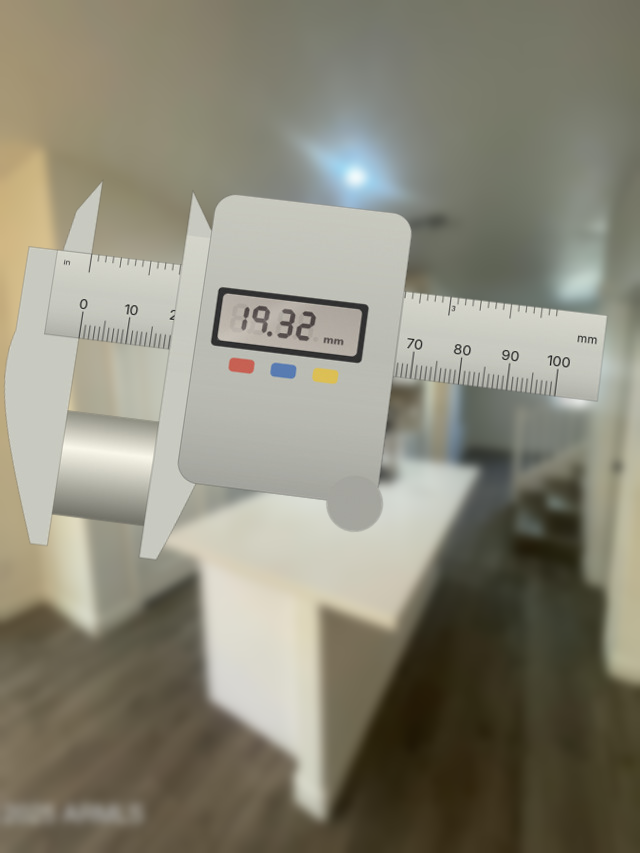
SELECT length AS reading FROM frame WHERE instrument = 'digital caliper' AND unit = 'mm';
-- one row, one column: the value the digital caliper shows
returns 19.32 mm
